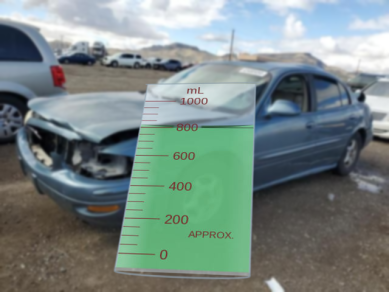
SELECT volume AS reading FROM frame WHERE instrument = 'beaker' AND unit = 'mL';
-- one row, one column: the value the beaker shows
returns 800 mL
